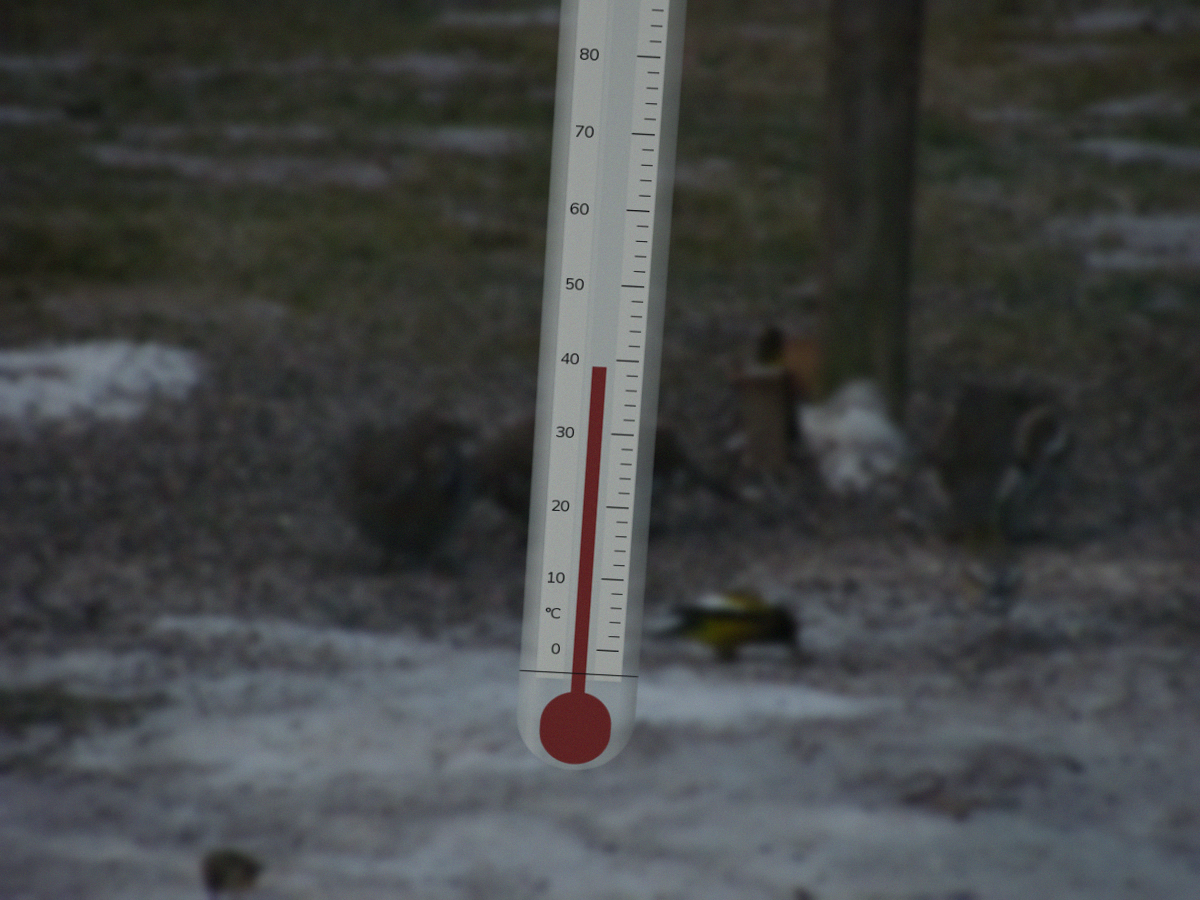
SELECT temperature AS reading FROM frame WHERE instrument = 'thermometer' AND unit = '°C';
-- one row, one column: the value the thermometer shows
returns 39 °C
